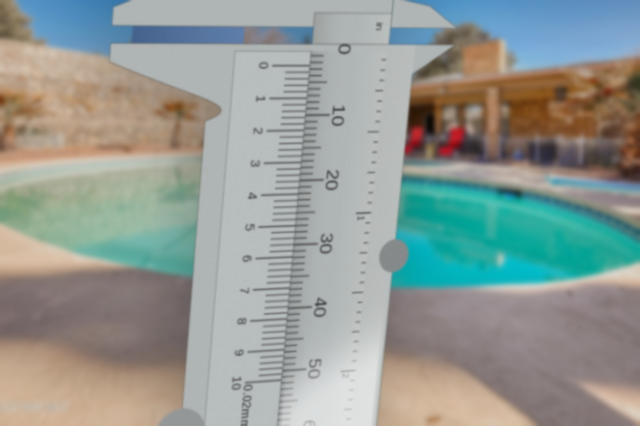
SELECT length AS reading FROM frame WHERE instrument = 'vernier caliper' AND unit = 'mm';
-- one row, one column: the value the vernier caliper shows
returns 2.5 mm
